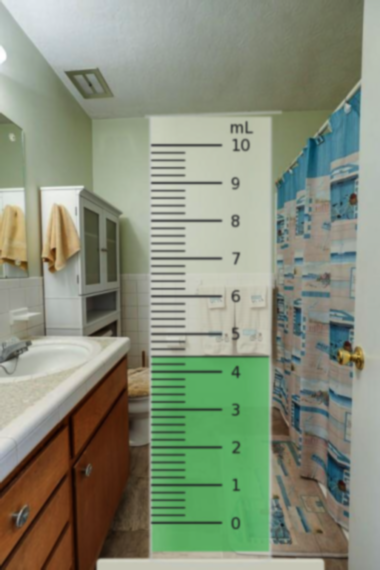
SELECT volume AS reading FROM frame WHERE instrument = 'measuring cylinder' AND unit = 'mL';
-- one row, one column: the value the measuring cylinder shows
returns 4.4 mL
